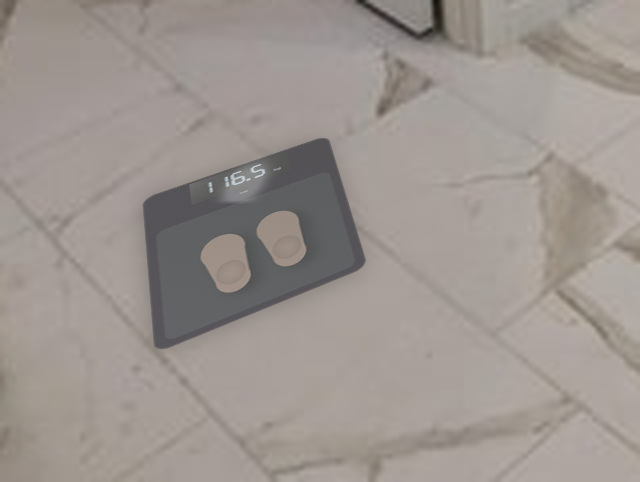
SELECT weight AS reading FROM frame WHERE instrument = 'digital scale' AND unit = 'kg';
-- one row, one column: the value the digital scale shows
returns 116.5 kg
